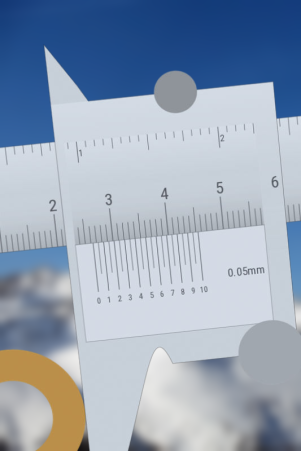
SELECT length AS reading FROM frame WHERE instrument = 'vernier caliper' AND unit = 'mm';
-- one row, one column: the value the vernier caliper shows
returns 26.4 mm
